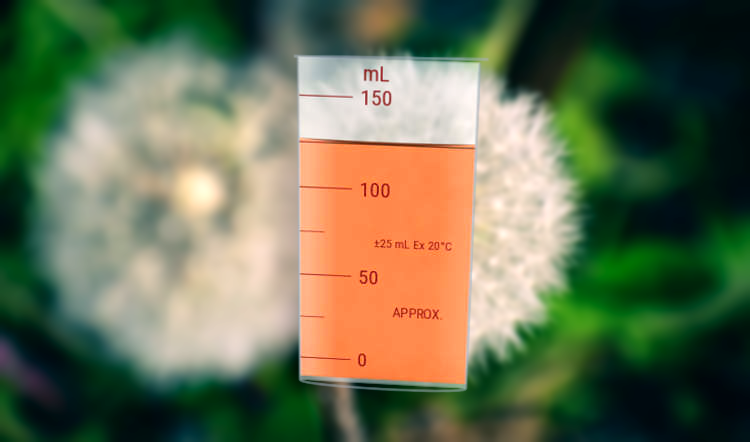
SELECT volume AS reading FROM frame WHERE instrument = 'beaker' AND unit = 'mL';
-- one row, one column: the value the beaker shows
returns 125 mL
